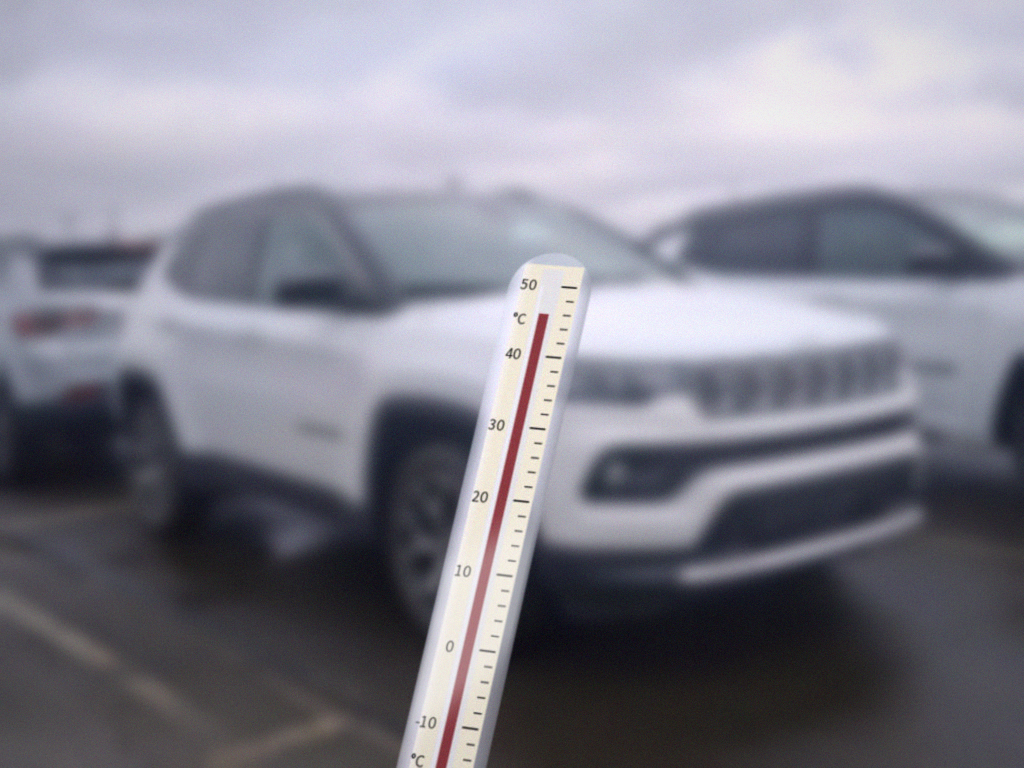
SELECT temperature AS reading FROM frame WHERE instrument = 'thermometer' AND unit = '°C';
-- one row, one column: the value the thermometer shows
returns 46 °C
